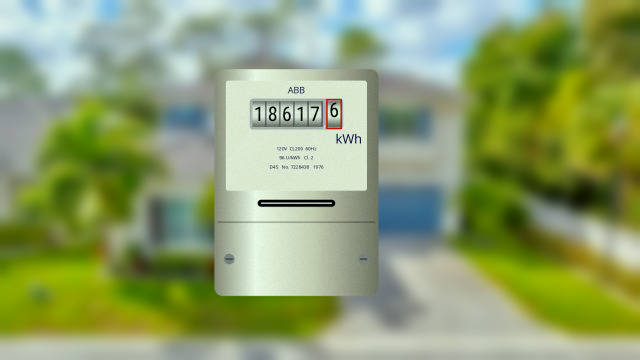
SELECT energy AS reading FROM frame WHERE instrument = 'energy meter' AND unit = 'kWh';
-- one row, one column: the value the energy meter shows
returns 18617.6 kWh
